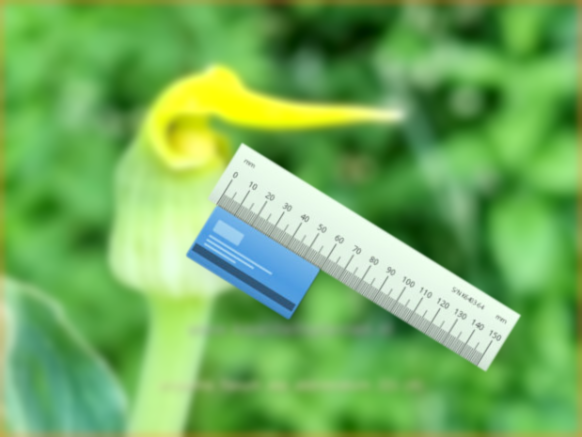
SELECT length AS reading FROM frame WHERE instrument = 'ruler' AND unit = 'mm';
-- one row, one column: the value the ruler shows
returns 60 mm
